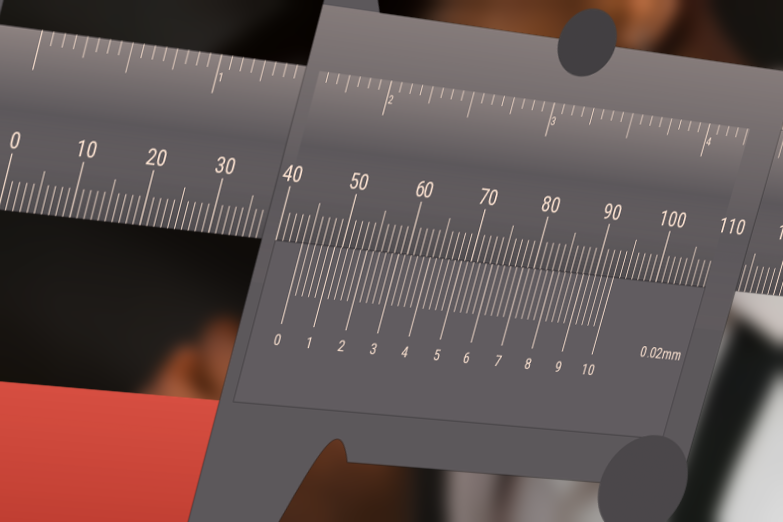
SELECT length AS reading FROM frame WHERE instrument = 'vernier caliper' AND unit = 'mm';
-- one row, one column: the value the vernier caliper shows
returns 44.0 mm
